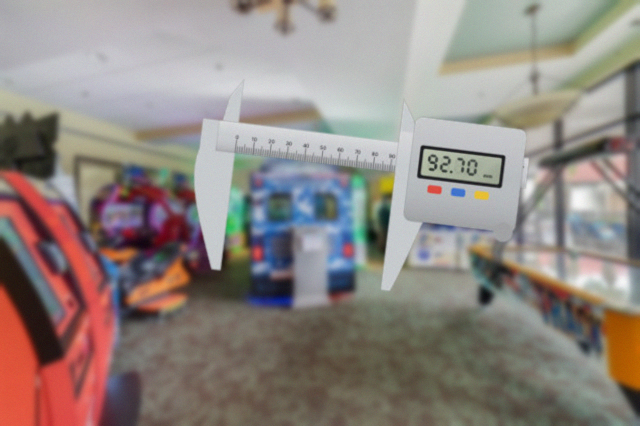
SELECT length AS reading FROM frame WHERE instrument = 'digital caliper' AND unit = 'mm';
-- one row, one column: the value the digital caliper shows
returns 92.70 mm
